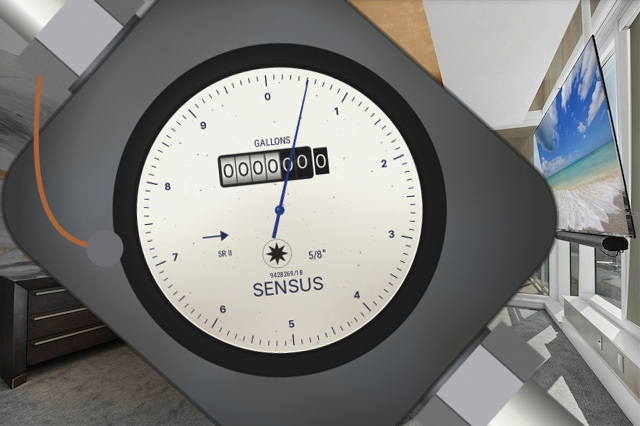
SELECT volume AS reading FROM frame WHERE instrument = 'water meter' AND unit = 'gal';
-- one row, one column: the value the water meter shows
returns 0.5 gal
